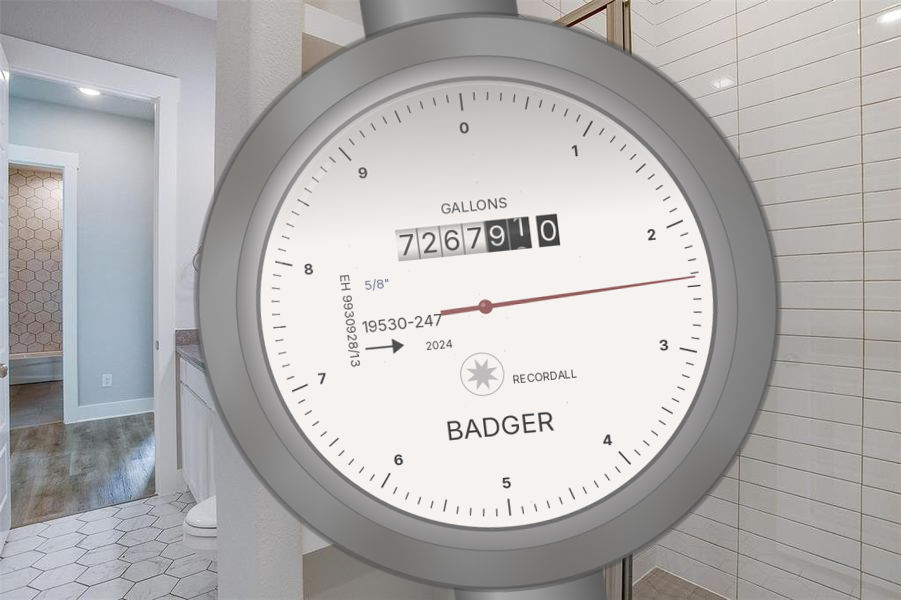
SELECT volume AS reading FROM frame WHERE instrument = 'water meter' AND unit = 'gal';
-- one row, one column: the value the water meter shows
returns 7267912.4 gal
